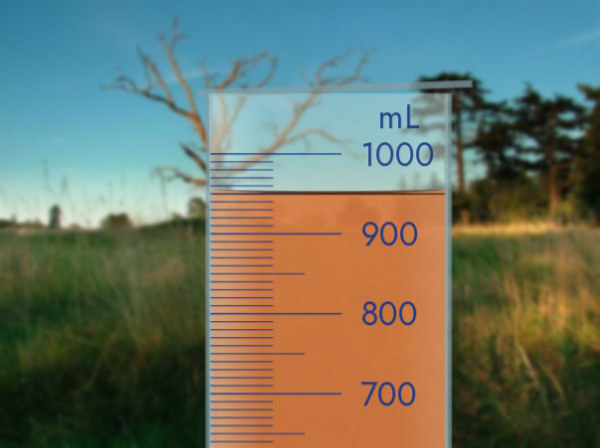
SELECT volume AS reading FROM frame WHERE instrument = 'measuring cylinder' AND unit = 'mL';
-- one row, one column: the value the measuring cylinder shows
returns 950 mL
